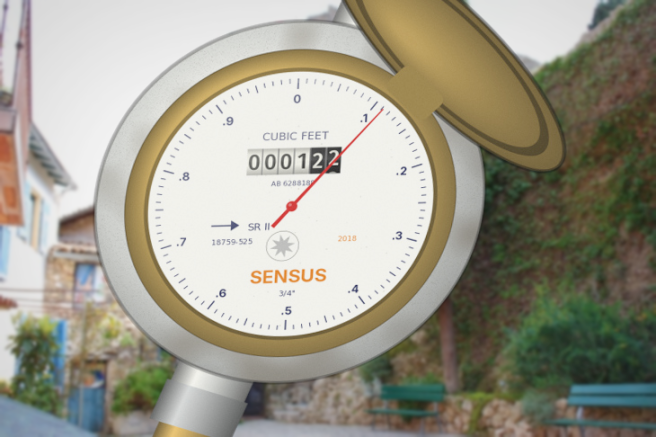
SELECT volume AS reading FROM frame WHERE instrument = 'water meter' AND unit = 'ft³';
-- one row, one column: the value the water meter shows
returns 122.11 ft³
